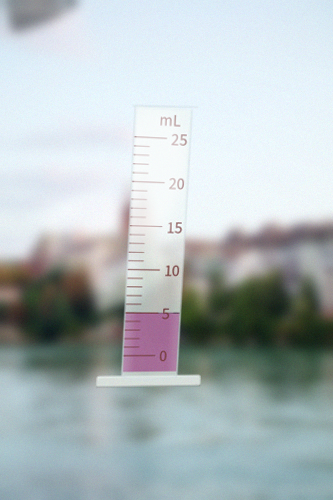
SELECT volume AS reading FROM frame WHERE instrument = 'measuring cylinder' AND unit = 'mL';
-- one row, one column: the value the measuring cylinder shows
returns 5 mL
